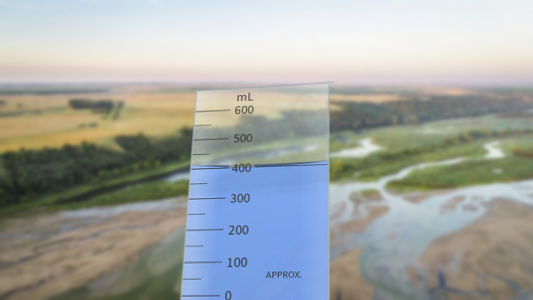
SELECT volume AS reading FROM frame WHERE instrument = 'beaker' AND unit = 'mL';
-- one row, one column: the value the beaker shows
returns 400 mL
